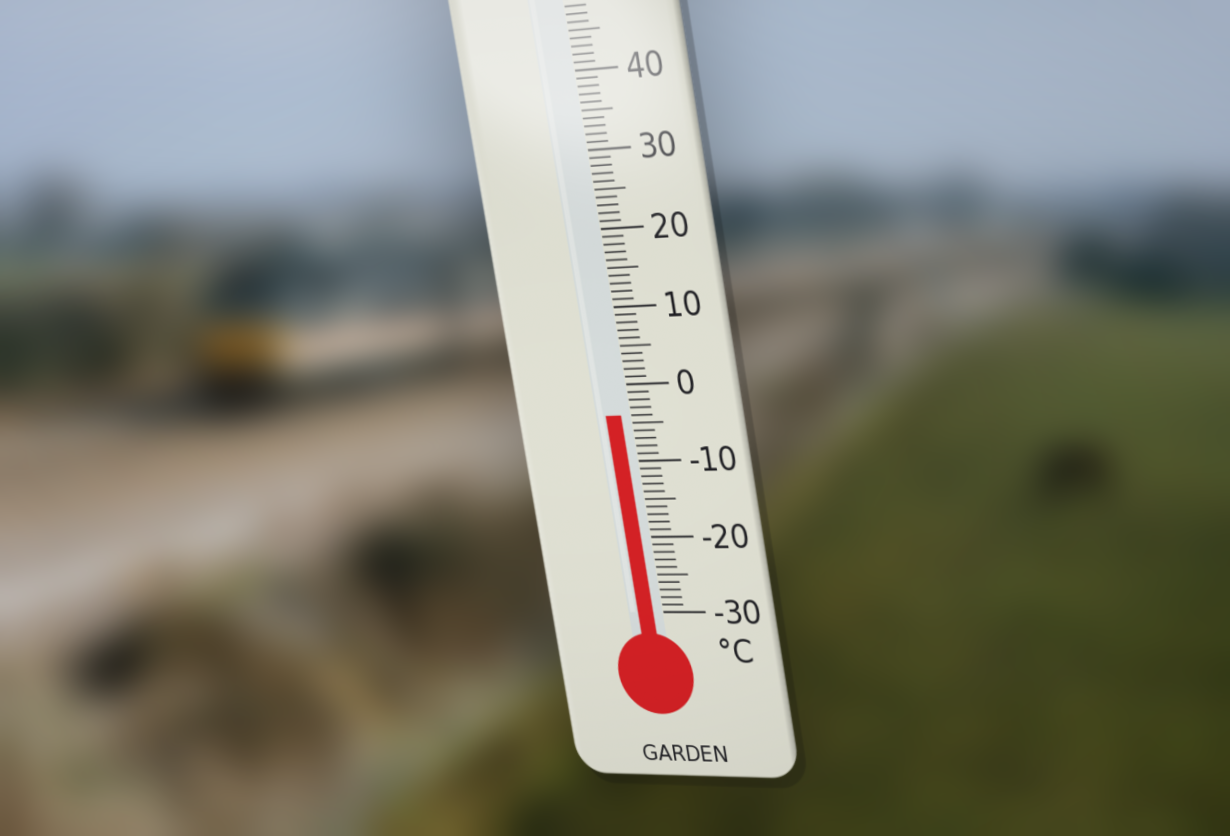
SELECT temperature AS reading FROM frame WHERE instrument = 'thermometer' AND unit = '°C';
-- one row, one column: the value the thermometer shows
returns -4 °C
